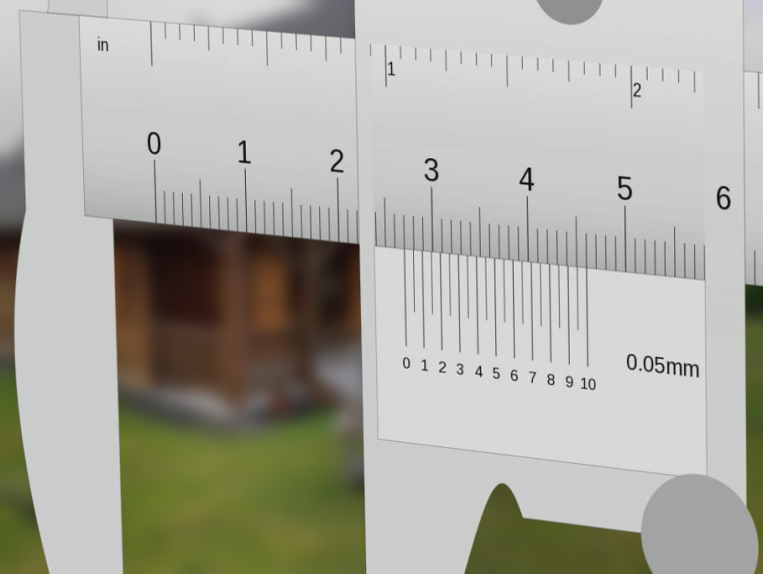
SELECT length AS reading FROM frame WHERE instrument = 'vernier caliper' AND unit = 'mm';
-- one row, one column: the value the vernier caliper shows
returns 27.0 mm
